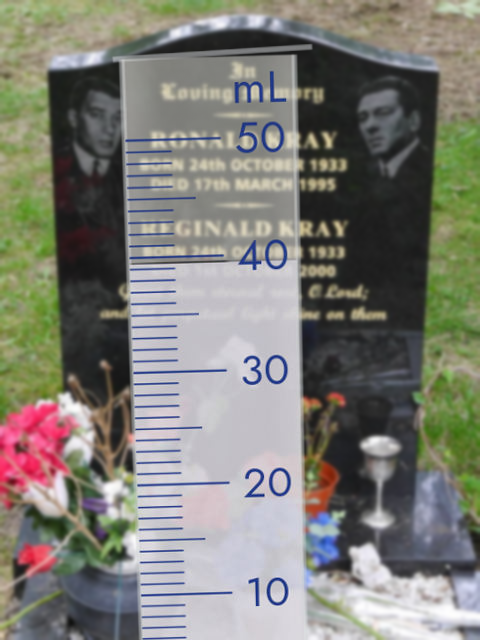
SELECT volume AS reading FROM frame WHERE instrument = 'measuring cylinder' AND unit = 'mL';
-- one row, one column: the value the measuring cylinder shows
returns 39.5 mL
